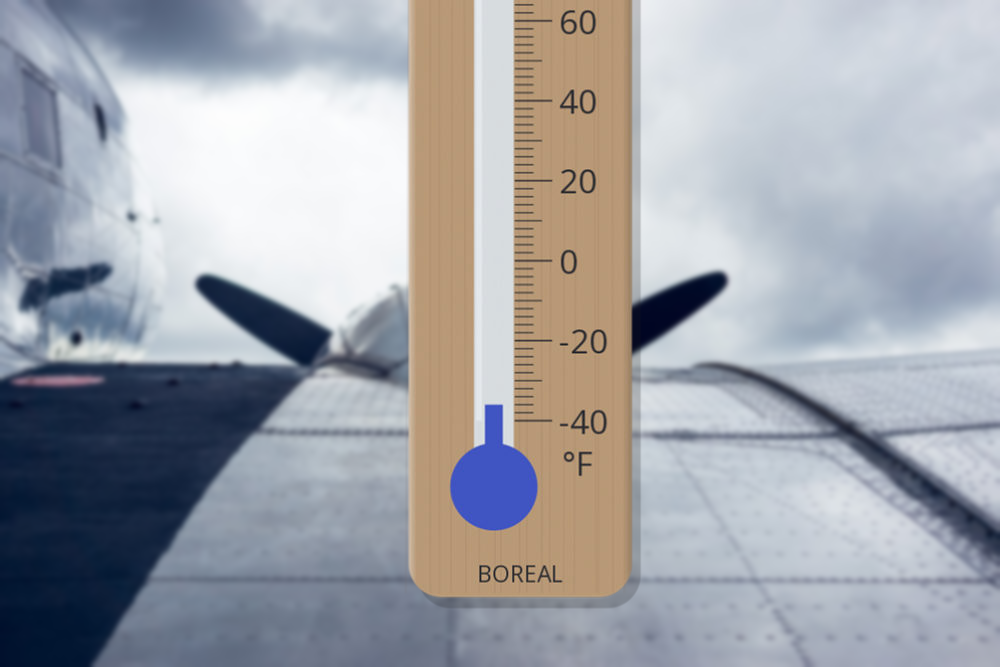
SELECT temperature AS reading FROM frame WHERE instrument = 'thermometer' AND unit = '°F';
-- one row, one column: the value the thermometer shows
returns -36 °F
